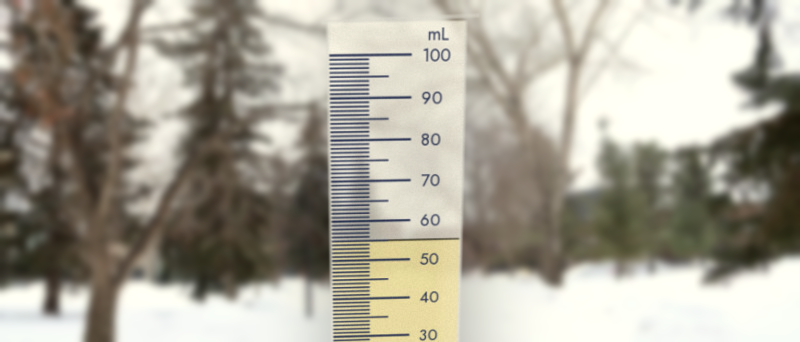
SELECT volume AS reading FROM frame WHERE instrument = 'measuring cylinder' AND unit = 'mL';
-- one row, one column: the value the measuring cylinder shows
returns 55 mL
